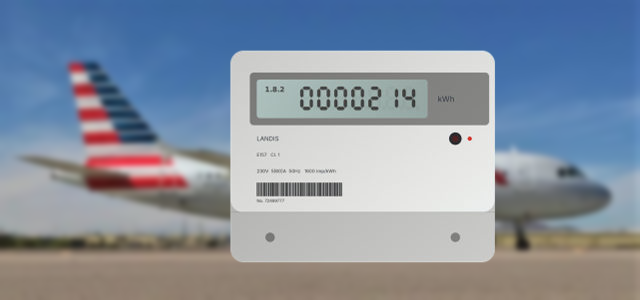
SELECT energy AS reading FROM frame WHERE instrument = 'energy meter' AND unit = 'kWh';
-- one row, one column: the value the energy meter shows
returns 214 kWh
